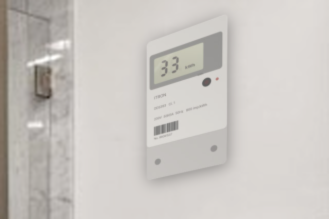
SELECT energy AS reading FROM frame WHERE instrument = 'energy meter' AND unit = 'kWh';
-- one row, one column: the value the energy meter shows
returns 33 kWh
